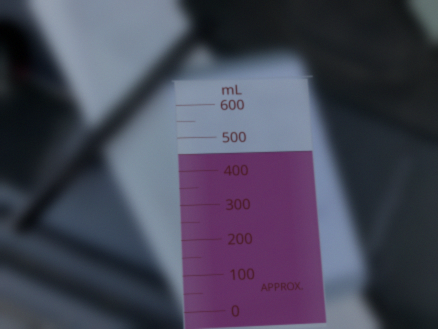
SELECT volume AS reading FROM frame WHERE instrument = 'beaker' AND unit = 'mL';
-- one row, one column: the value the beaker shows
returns 450 mL
